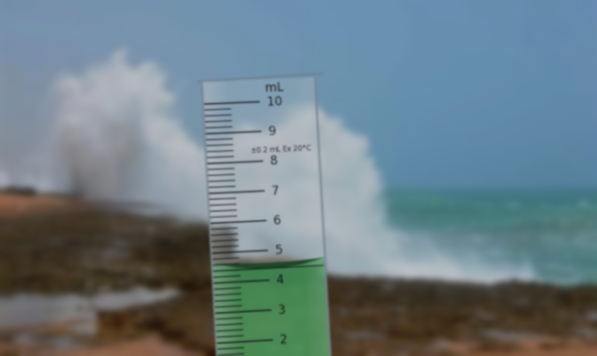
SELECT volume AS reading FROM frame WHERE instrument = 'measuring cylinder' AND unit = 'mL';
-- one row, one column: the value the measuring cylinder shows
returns 4.4 mL
